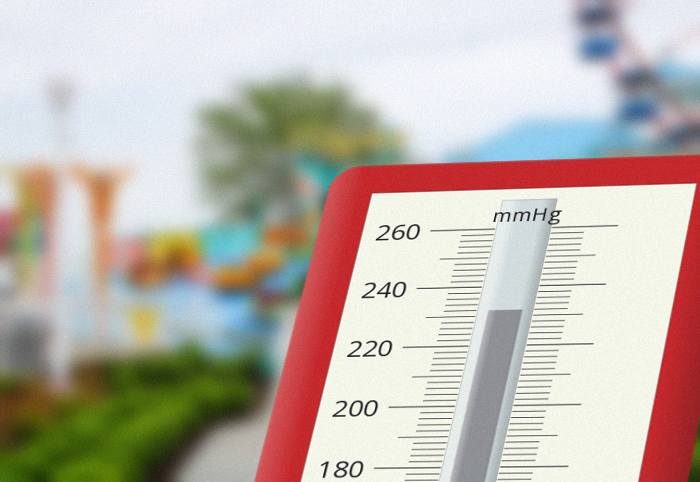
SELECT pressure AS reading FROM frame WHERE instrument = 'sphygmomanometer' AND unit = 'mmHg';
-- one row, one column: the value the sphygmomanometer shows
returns 232 mmHg
